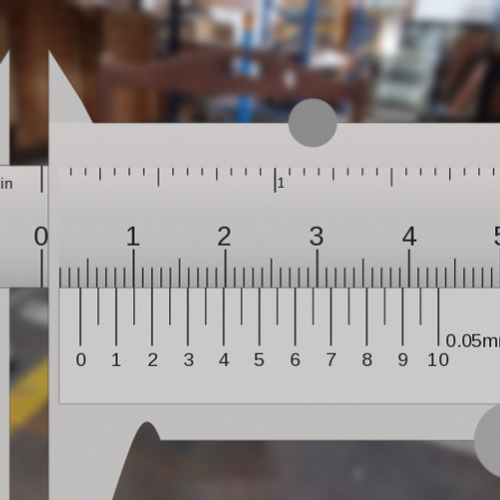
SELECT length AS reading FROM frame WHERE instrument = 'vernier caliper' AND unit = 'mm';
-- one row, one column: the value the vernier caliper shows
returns 4.2 mm
